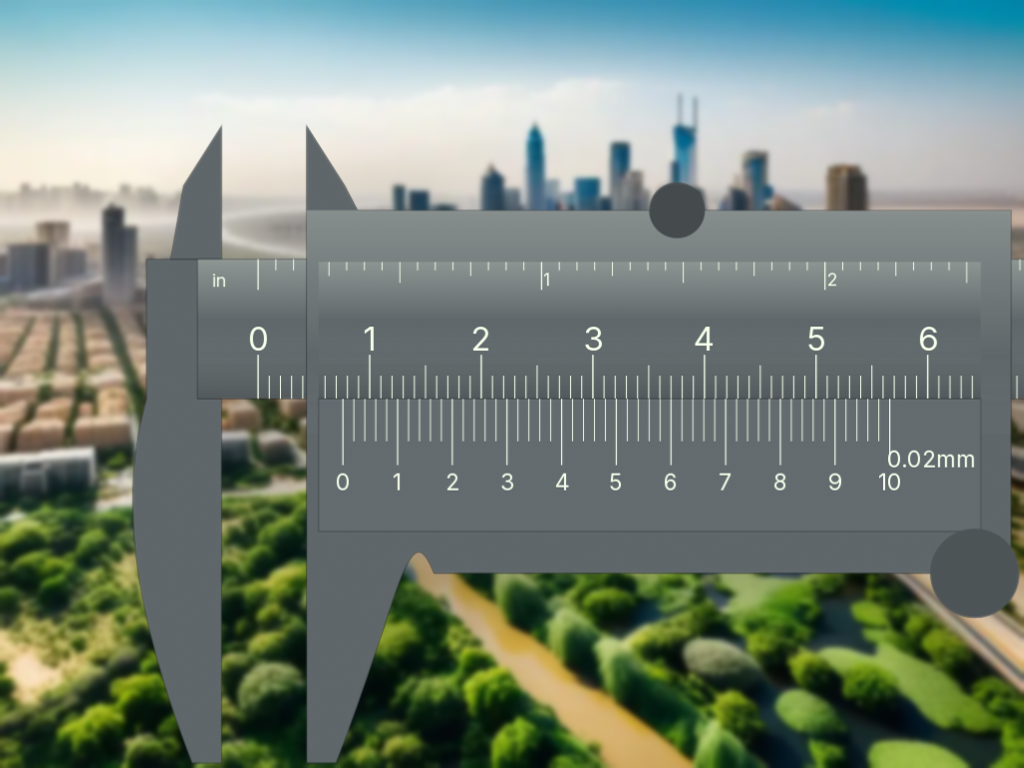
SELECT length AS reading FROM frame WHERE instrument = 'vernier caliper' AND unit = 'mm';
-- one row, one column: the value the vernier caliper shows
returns 7.6 mm
